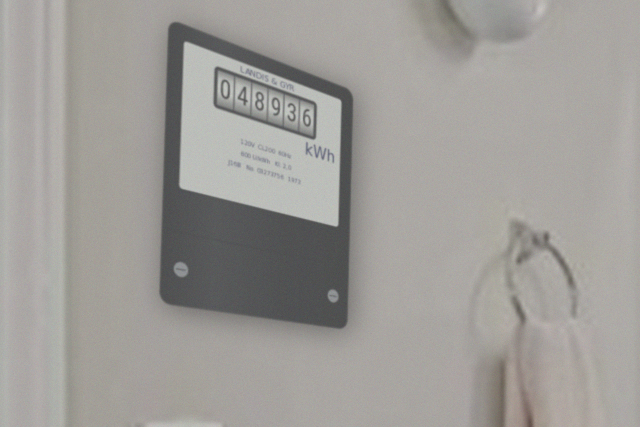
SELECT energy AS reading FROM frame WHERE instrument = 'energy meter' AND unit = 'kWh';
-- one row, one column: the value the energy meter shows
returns 48936 kWh
